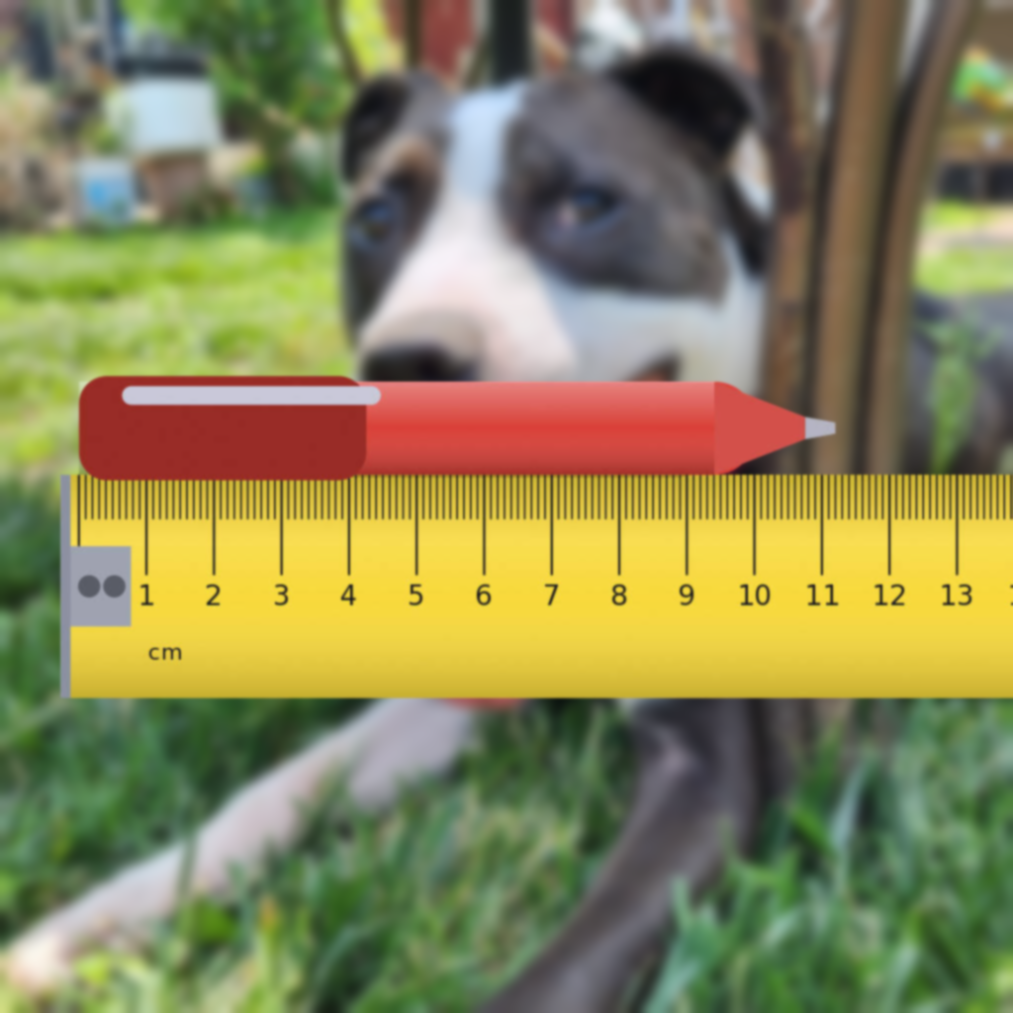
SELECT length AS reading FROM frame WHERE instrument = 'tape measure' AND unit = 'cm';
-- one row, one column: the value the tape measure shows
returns 11.2 cm
